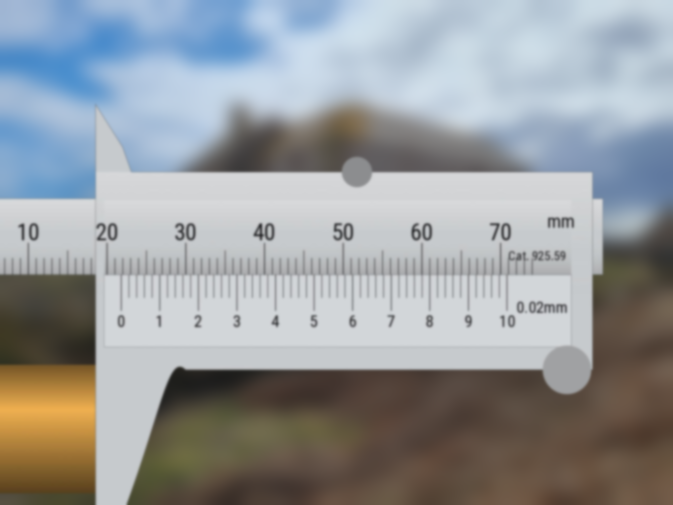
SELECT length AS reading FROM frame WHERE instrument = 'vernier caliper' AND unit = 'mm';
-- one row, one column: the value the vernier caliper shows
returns 21.8 mm
